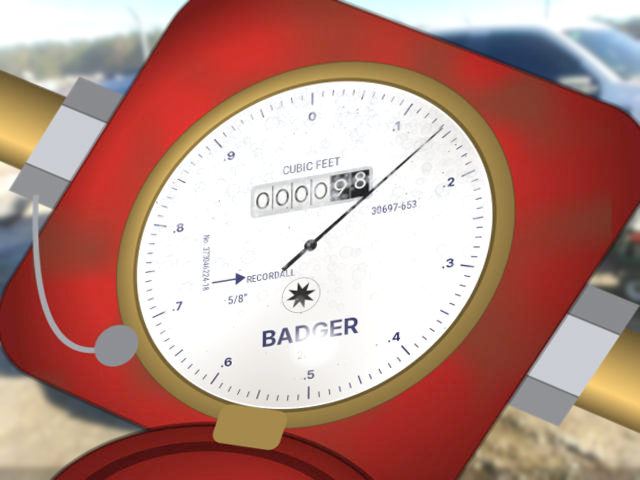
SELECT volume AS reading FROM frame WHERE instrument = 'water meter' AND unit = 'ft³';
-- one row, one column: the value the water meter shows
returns 98.14 ft³
